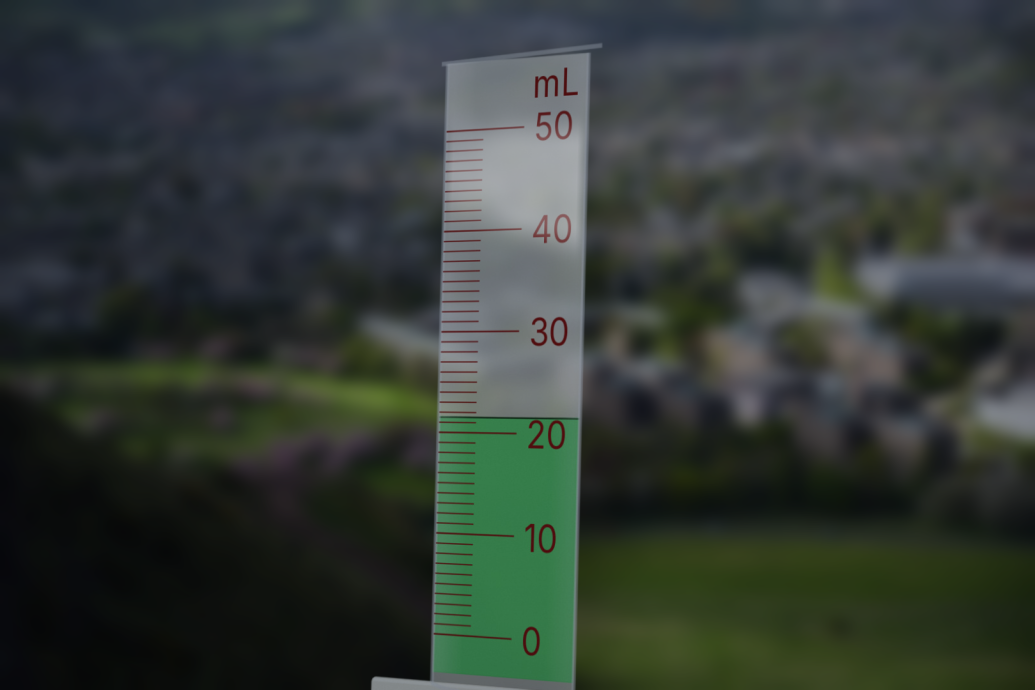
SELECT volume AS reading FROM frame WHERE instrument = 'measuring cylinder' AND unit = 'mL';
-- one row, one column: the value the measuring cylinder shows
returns 21.5 mL
